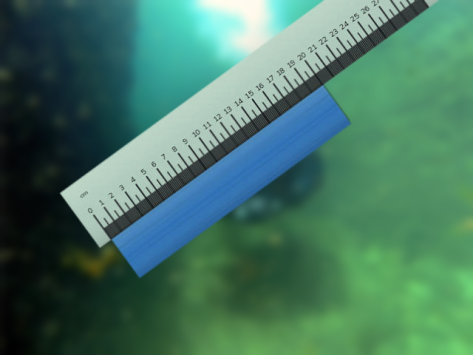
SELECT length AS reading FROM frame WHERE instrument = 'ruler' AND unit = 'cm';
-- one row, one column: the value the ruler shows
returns 20 cm
